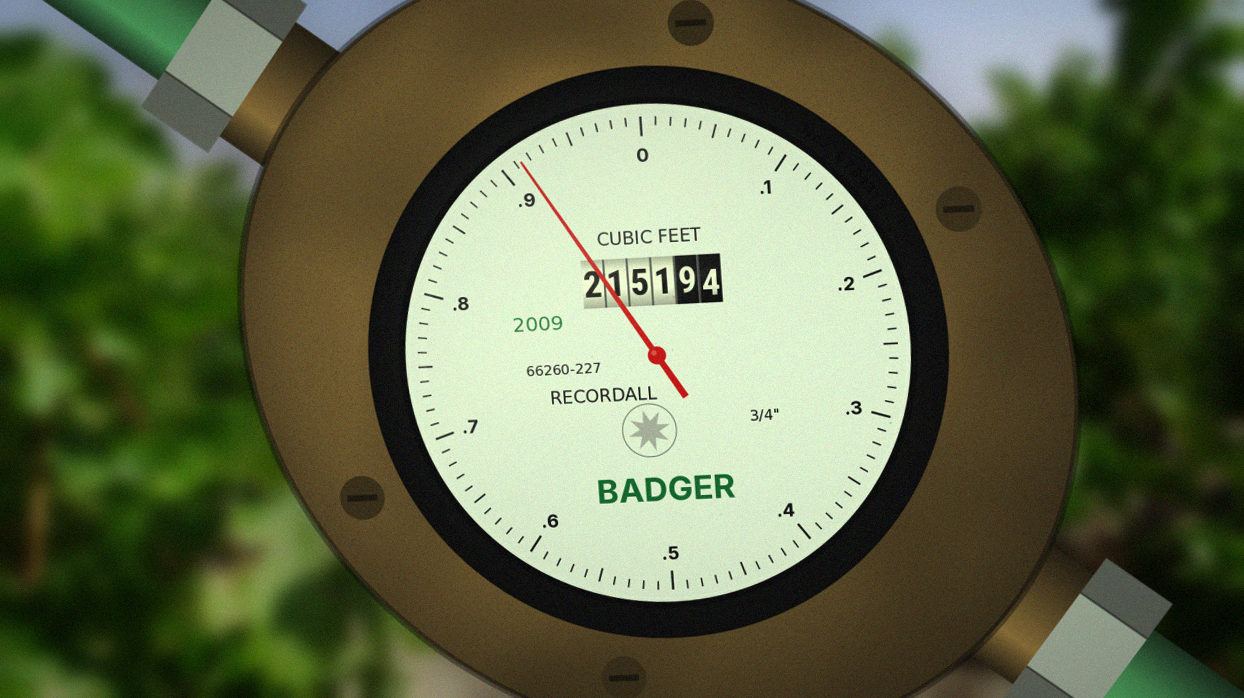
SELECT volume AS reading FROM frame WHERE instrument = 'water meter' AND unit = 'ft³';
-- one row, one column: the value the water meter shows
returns 215193.91 ft³
